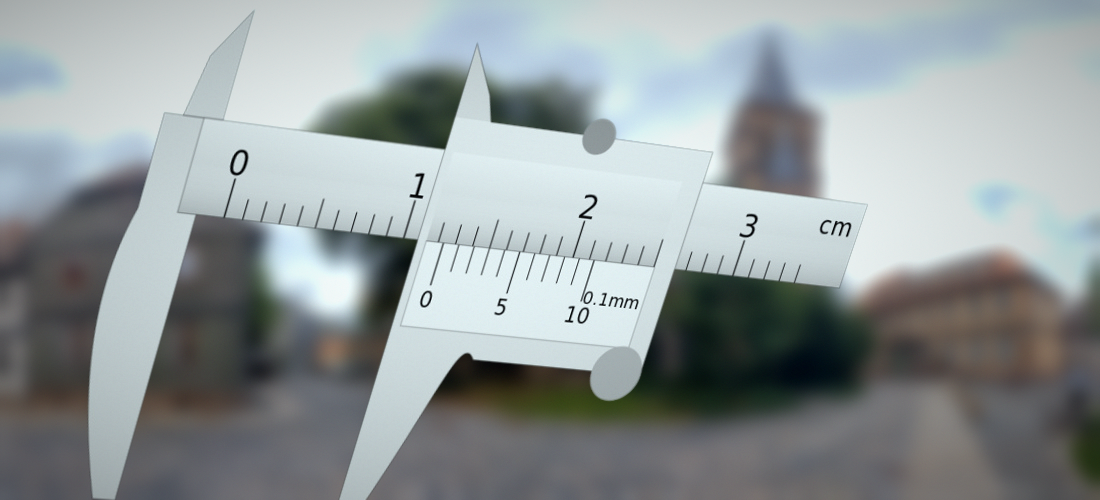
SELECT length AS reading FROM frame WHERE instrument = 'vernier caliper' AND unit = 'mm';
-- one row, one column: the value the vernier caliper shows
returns 12.3 mm
